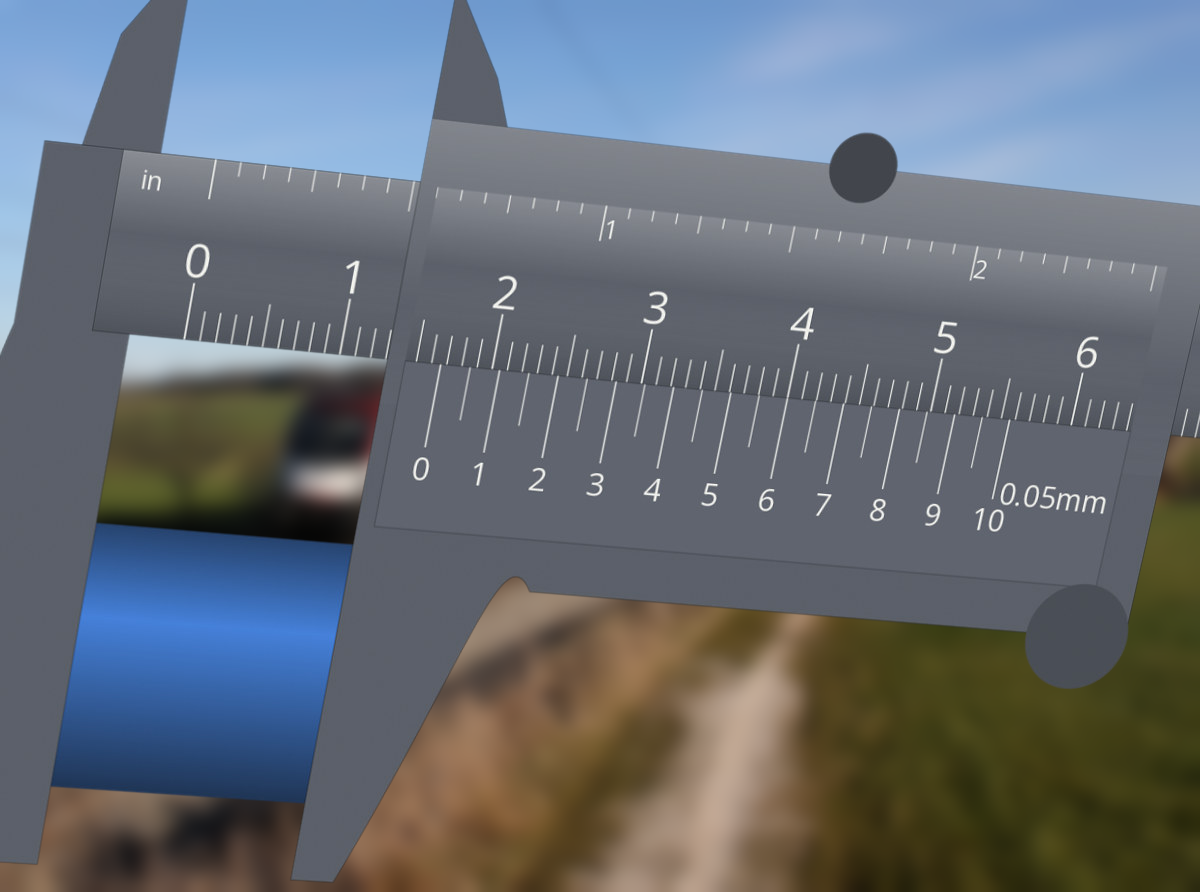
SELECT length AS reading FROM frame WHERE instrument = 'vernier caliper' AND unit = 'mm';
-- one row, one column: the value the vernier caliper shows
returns 16.6 mm
